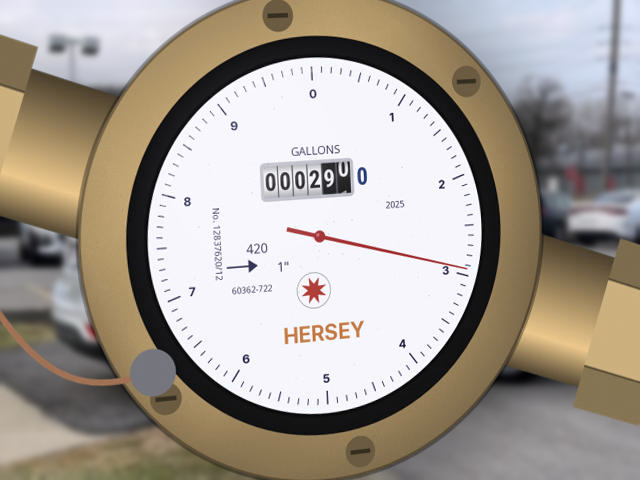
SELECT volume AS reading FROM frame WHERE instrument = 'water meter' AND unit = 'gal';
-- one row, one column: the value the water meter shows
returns 2902.9 gal
